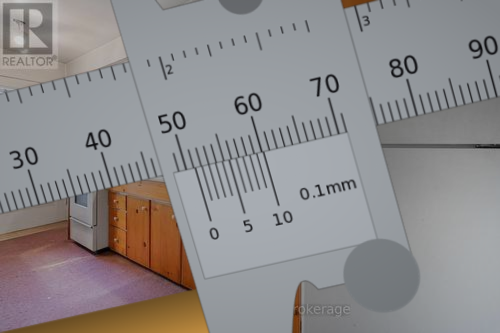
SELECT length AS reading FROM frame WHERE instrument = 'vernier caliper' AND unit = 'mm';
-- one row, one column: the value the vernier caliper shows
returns 51.2 mm
